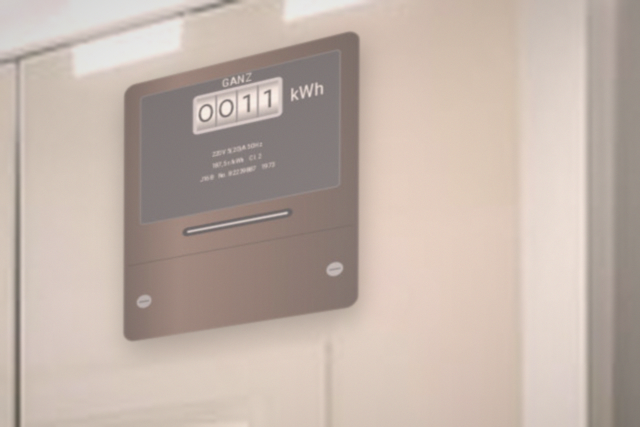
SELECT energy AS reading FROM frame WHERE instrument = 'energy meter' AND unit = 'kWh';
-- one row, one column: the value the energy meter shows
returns 11 kWh
